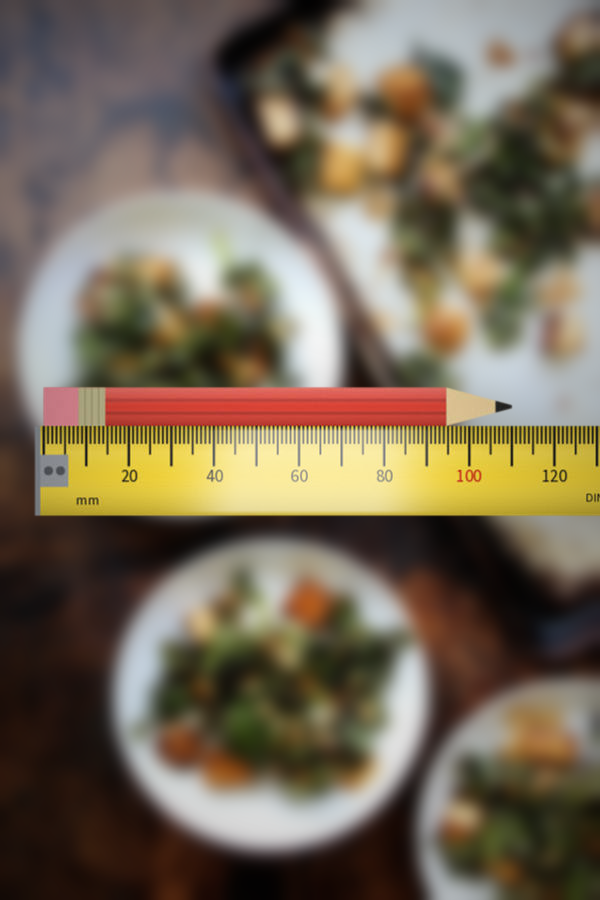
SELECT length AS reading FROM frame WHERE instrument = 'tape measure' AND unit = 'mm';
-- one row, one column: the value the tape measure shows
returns 110 mm
